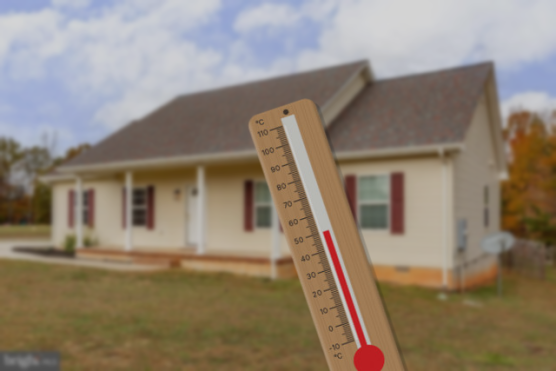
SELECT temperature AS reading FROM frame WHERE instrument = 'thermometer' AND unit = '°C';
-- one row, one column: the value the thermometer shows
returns 50 °C
